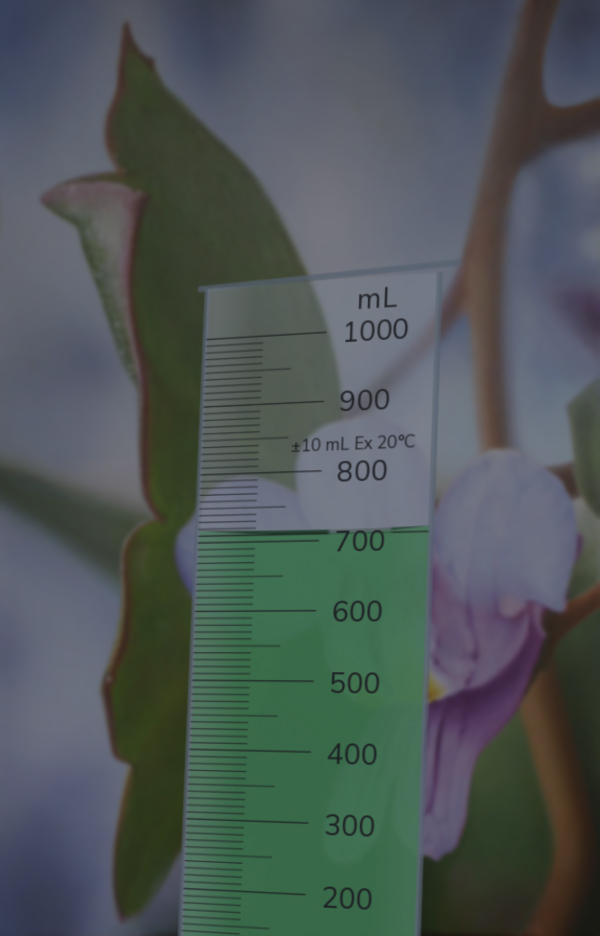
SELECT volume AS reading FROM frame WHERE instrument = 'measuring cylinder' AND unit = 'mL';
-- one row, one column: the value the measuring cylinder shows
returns 710 mL
